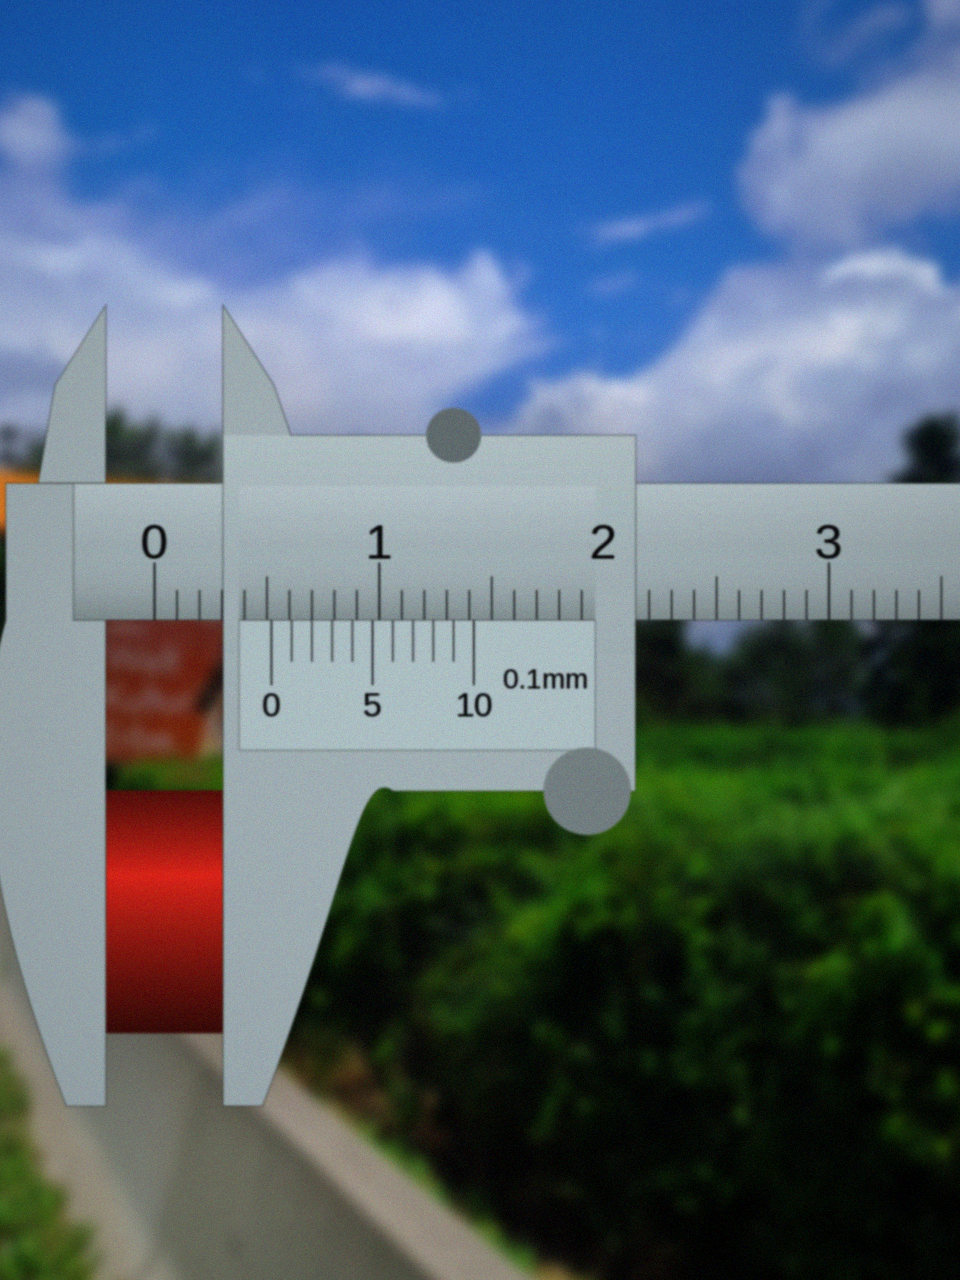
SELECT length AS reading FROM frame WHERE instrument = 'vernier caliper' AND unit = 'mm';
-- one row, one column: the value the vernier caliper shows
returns 5.2 mm
